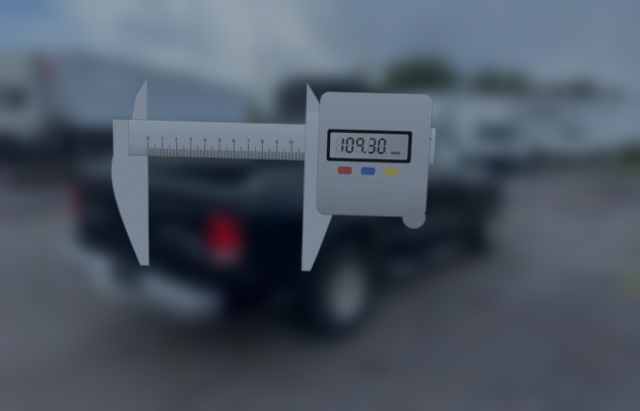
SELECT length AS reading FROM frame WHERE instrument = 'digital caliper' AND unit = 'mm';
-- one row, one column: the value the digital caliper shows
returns 109.30 mm
